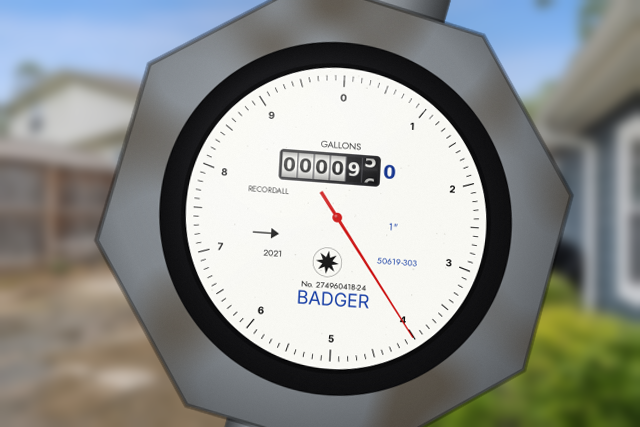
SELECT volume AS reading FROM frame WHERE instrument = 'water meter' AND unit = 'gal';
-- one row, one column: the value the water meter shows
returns 954.0 gal
